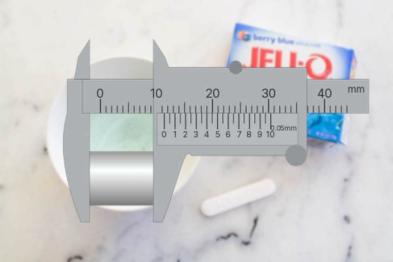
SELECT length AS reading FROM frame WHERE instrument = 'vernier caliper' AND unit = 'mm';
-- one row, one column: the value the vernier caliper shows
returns 11.4 mm
